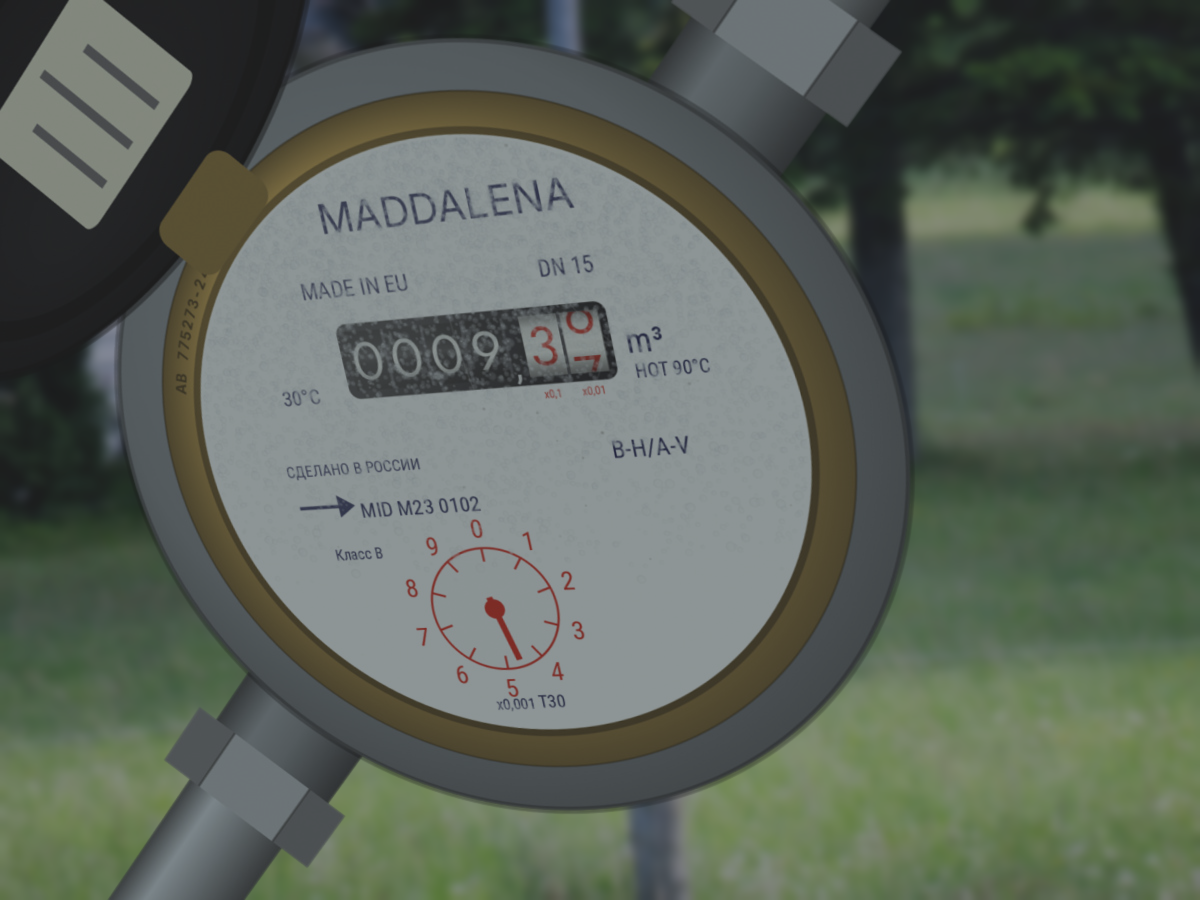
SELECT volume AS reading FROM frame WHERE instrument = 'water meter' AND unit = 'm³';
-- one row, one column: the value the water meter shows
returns 9.364 m³
